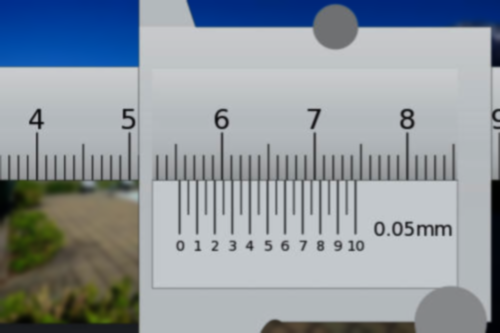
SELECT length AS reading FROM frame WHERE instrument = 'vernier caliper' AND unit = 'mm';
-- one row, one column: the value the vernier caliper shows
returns 55.4 mm
